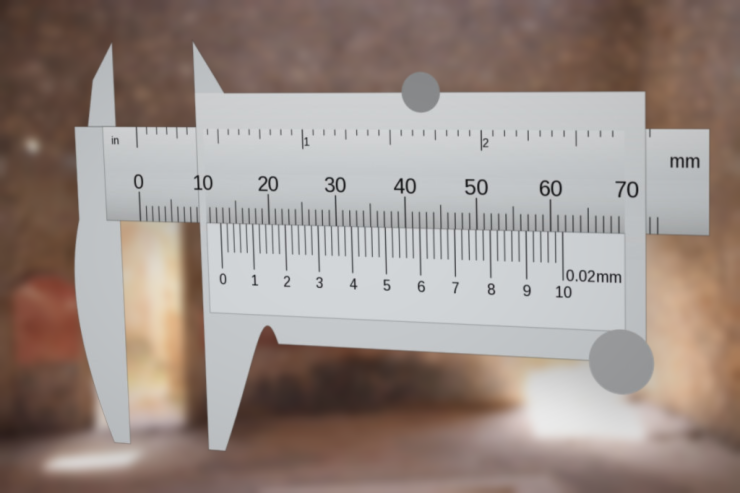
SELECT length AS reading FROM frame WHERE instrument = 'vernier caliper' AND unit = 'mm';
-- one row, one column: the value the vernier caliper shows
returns 12.6 mm
